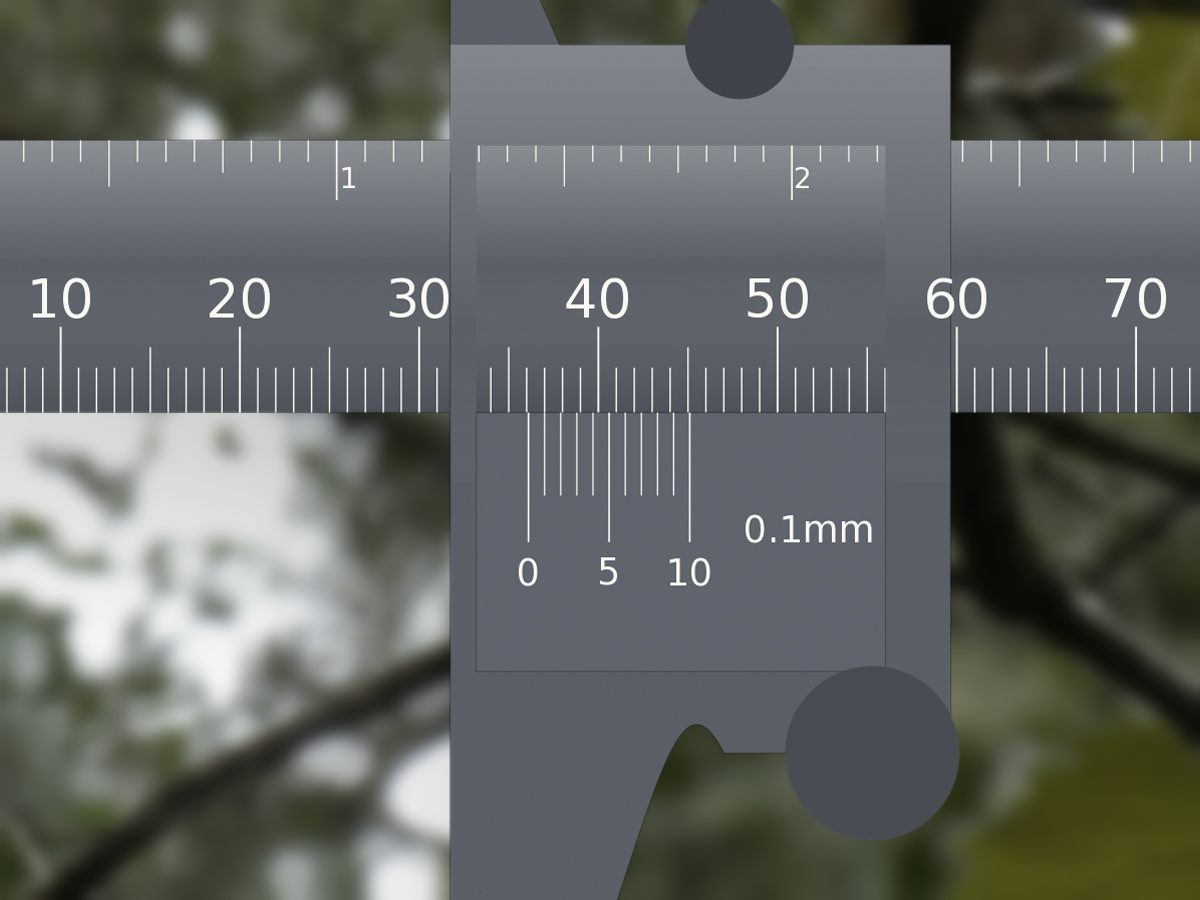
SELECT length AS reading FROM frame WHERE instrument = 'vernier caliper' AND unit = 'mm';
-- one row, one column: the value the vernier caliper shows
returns 36.1 mm
